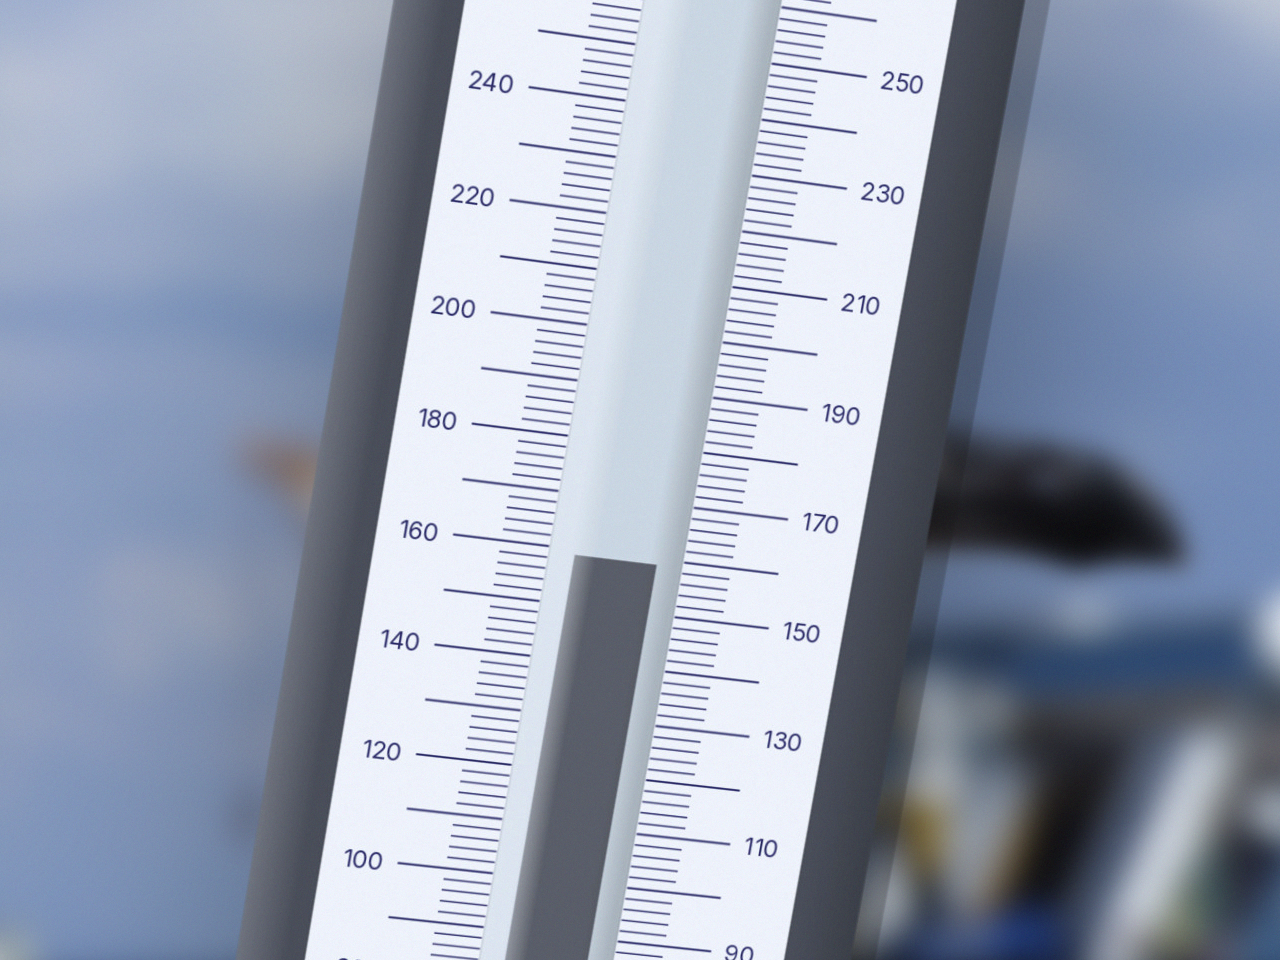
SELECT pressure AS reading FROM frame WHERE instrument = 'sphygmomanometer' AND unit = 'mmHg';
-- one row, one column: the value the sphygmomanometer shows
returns 159 mmHg
